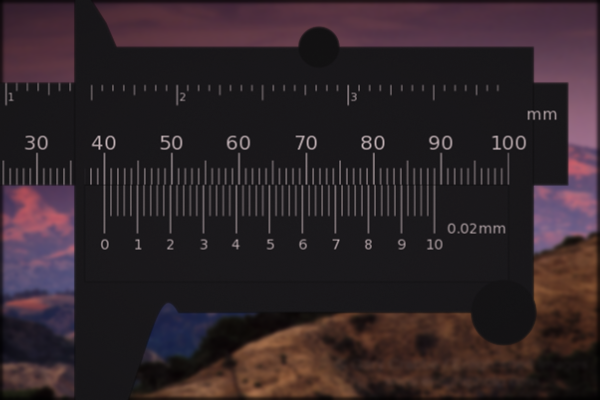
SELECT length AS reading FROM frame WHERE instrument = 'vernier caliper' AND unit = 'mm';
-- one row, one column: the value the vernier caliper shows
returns 40.0 mm
